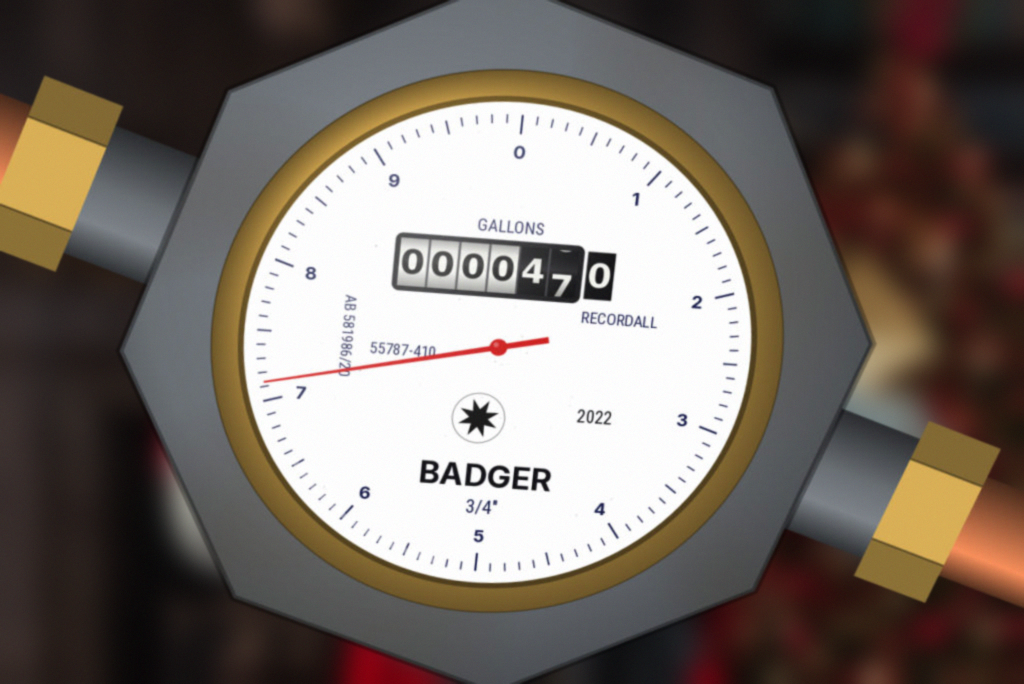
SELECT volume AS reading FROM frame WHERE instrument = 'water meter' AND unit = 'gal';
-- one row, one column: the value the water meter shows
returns 467.1 gal
